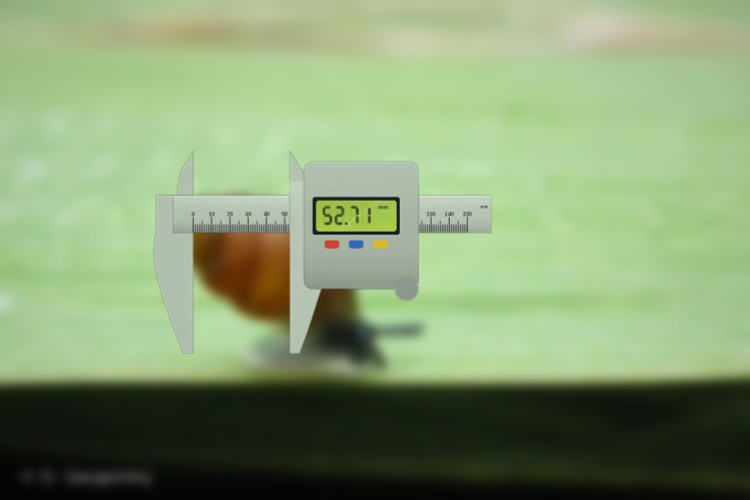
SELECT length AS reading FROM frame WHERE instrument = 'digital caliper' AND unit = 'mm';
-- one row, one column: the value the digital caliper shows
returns 52.71 mm
